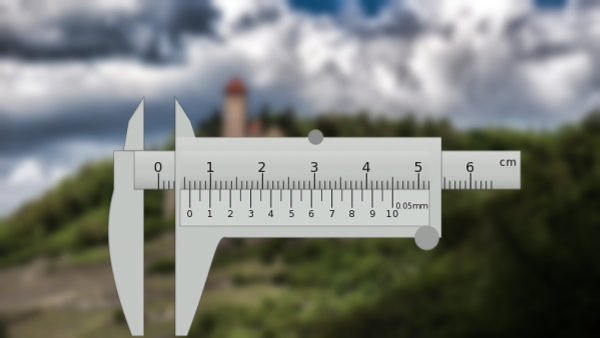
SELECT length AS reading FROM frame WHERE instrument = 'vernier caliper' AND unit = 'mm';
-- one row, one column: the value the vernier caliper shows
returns 6.0 mm
